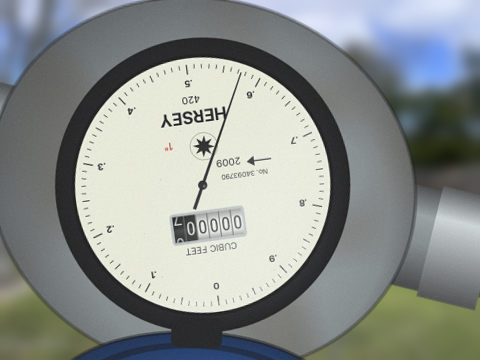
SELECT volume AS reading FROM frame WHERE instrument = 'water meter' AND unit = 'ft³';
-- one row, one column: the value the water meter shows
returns 6.57 ft³
